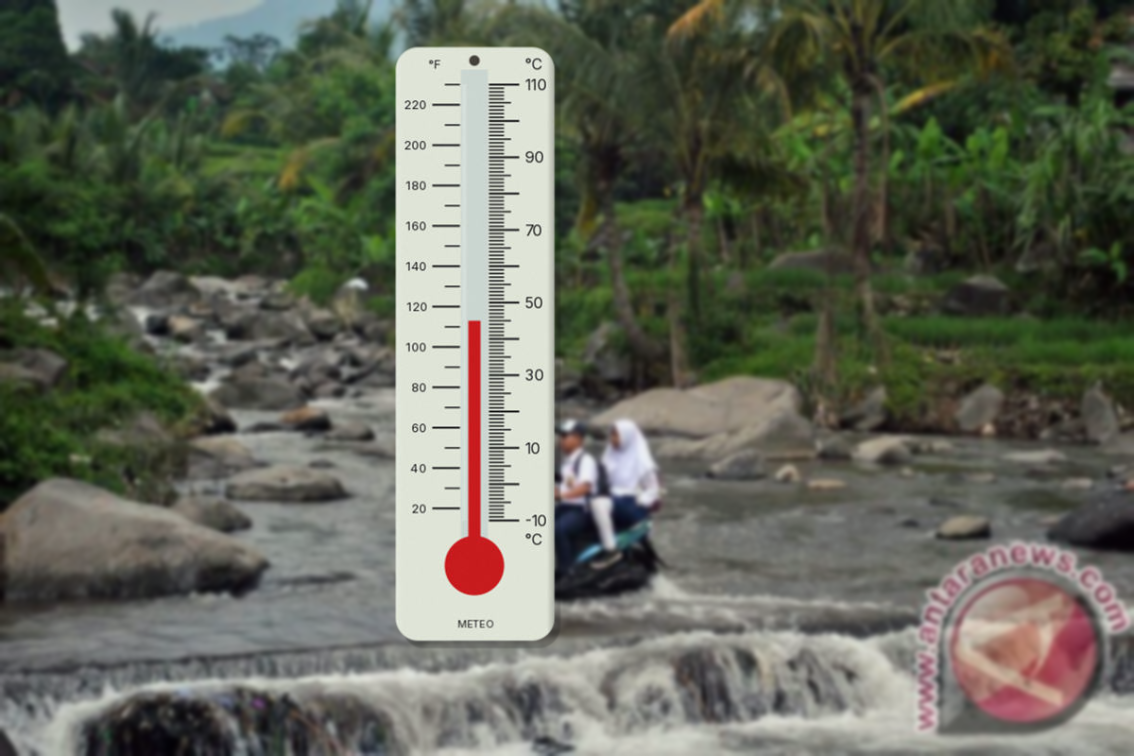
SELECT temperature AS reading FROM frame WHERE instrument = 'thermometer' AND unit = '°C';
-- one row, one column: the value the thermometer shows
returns 45 °C
